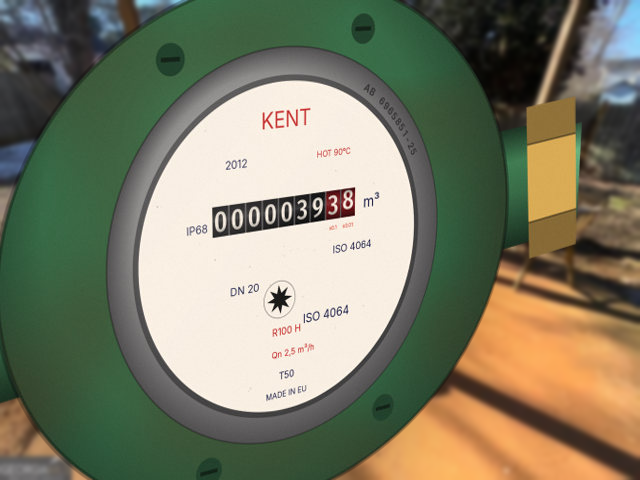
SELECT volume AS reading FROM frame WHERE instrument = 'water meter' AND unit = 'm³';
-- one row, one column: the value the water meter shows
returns 39.38 m³
